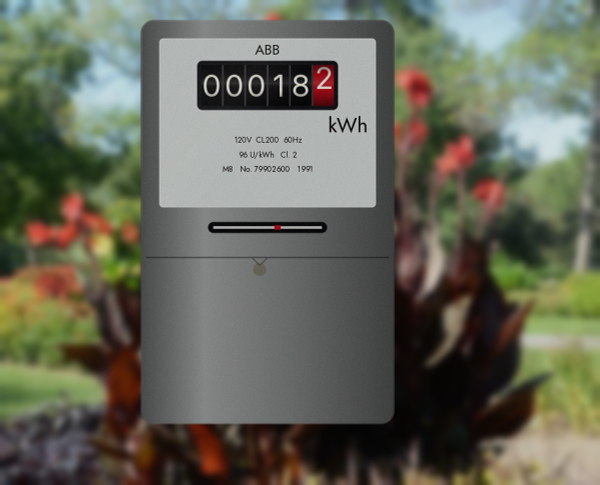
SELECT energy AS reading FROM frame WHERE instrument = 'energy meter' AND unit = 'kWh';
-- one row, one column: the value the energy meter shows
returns 18.2 kWh
